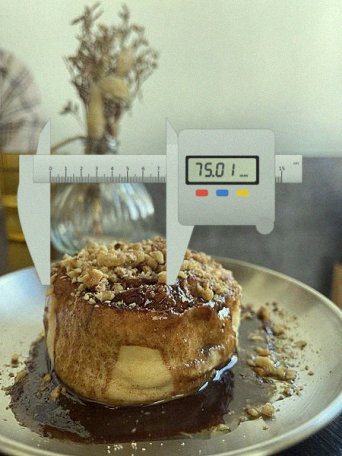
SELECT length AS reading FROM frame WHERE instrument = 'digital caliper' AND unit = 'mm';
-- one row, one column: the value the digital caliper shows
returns 75.01 mm
